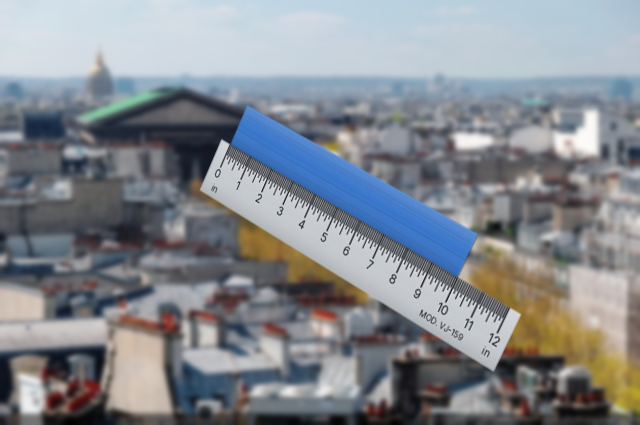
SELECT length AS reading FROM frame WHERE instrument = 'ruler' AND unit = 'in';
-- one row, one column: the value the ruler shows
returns 10 in
